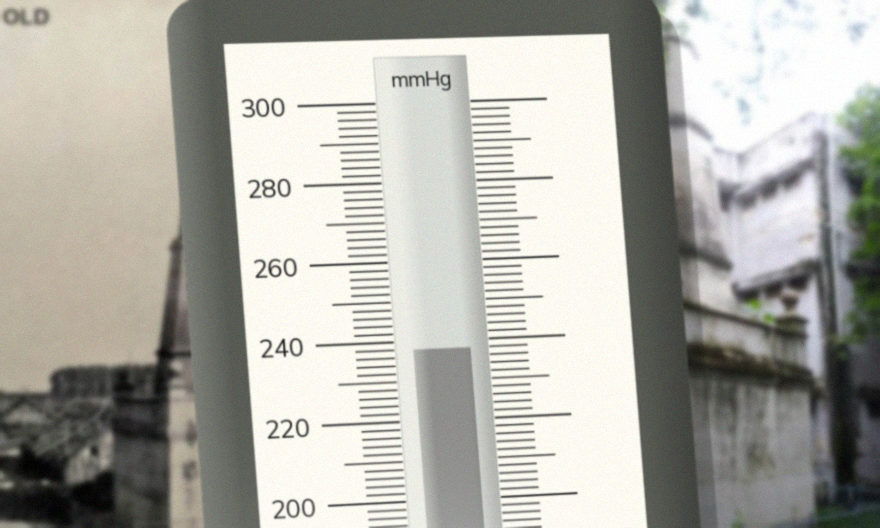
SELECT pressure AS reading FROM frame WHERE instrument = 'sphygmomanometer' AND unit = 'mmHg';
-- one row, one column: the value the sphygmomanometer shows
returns 238 mmHg
